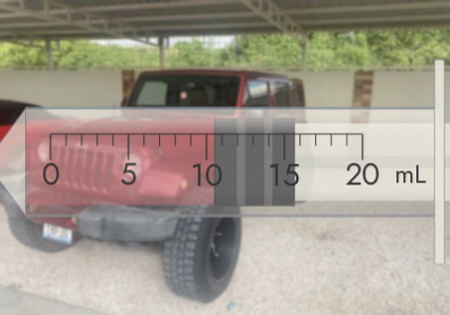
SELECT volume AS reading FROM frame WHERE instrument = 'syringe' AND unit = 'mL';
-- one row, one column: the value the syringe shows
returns 10.5 mL
